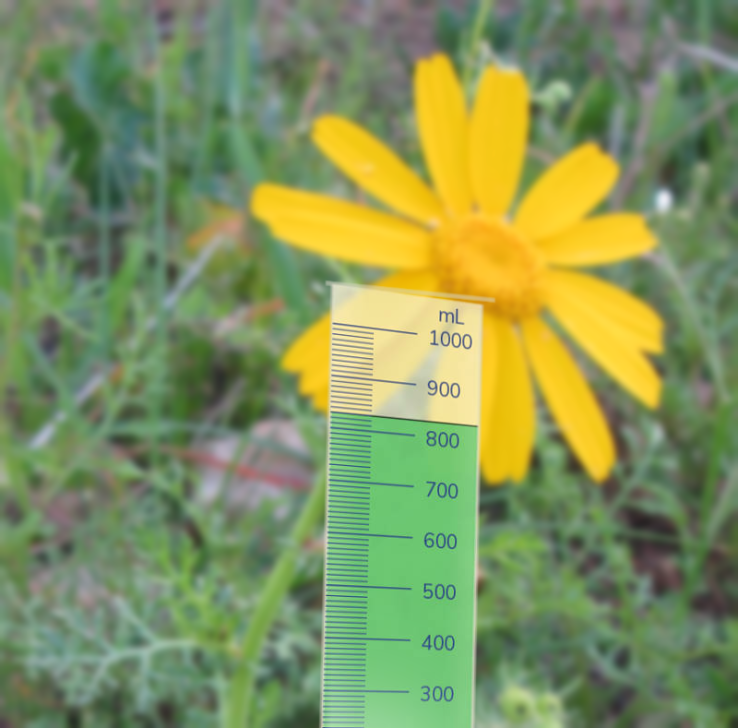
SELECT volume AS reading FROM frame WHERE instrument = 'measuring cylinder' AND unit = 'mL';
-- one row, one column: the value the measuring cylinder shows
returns 830 mL
